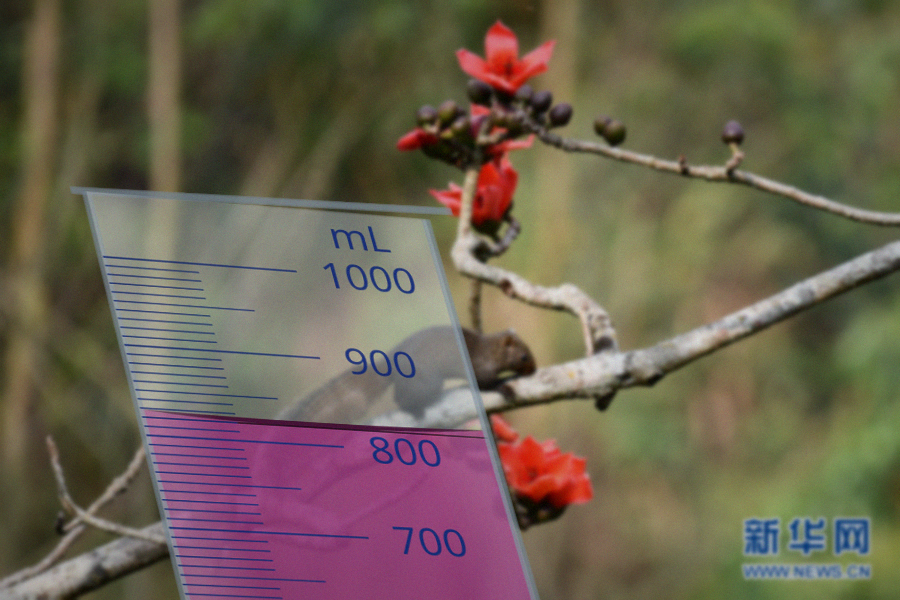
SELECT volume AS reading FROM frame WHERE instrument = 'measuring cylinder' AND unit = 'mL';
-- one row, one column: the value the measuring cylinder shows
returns 820 mL
